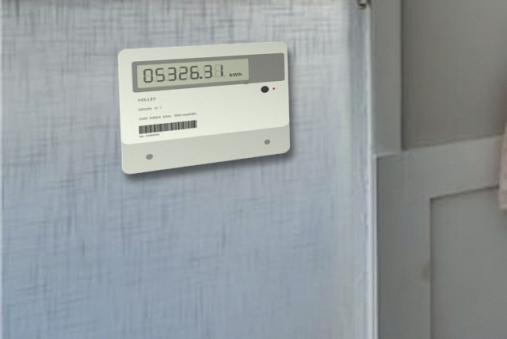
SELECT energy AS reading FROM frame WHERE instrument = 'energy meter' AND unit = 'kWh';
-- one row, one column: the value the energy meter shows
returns 5326.31 kWh
